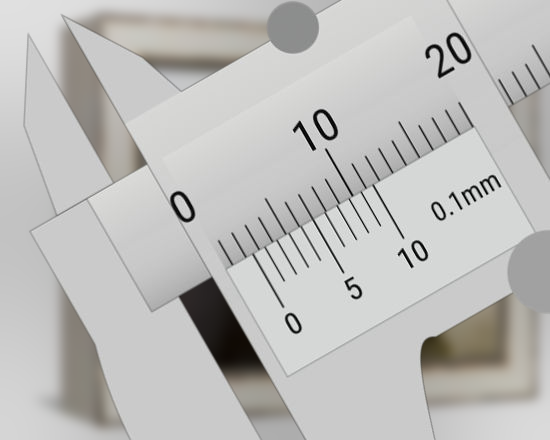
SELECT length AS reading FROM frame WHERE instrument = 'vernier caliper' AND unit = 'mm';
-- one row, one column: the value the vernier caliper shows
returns 2.5 mm
